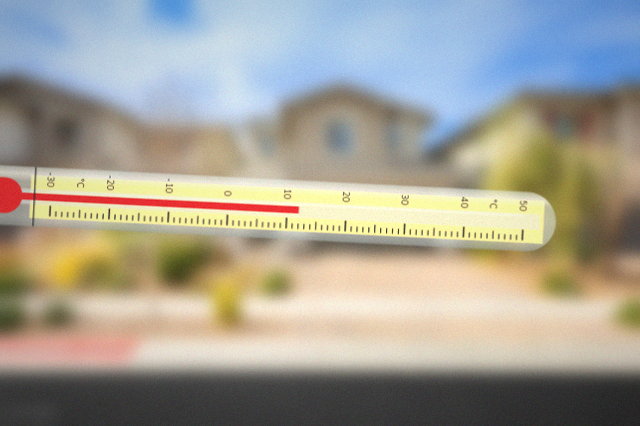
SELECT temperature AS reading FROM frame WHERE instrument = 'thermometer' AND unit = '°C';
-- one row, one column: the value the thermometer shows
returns 12 °C
